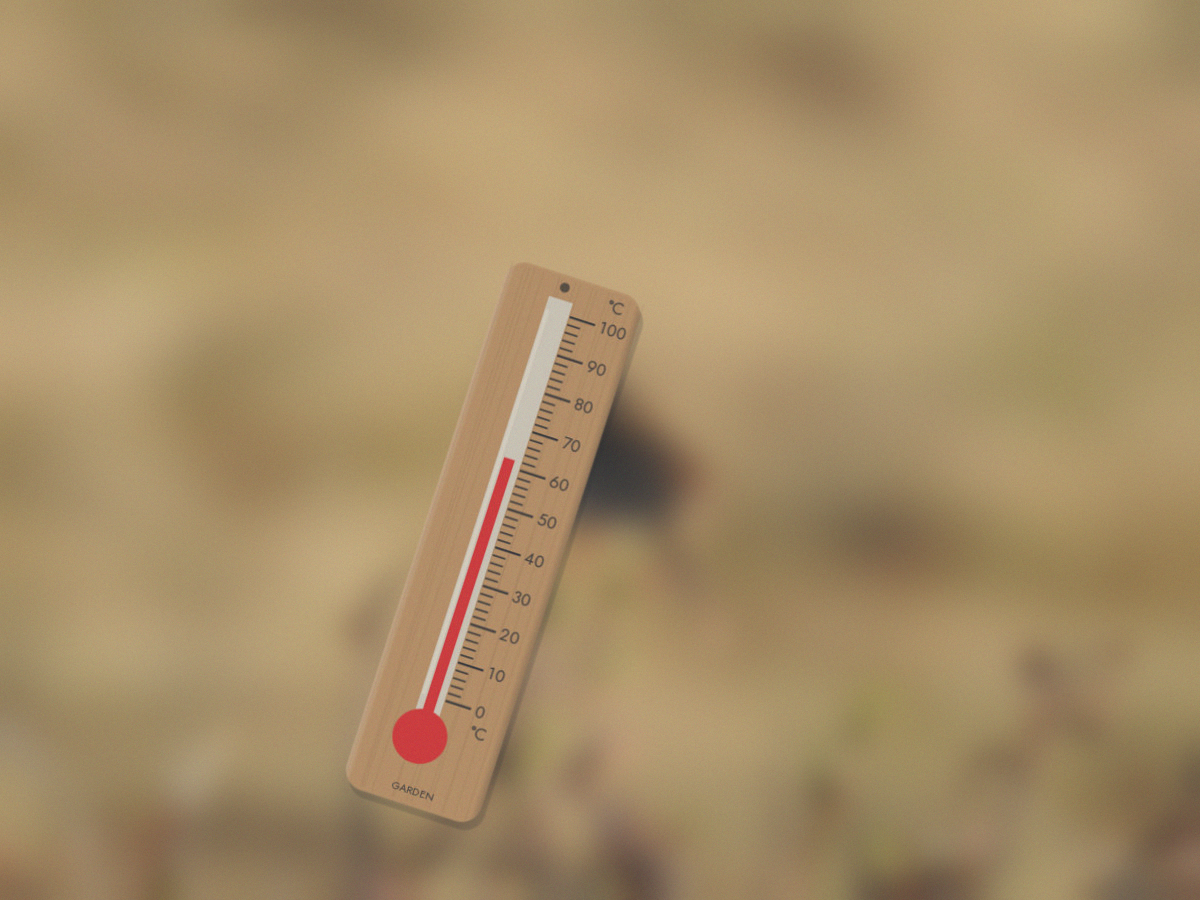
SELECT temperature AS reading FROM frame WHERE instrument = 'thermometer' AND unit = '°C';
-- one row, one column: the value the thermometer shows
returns 62 °C
